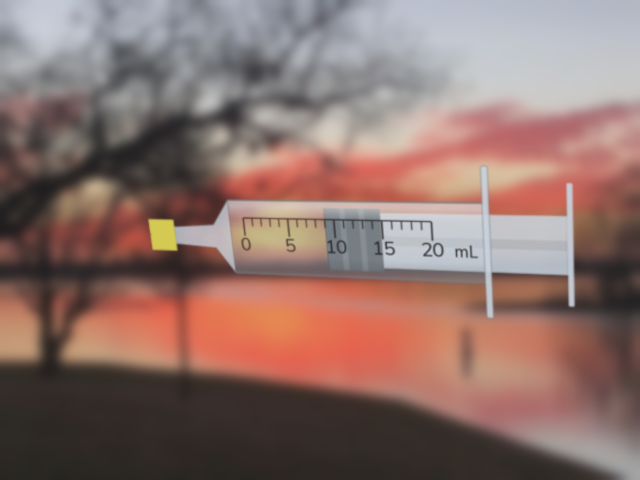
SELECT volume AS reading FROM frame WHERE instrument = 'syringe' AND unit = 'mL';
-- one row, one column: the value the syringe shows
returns 9 mL
